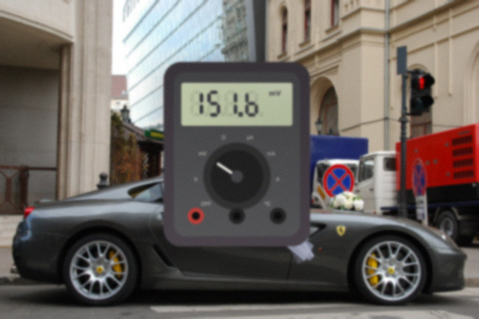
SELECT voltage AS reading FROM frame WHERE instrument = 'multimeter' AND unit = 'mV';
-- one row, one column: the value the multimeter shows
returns 151.6 mV
